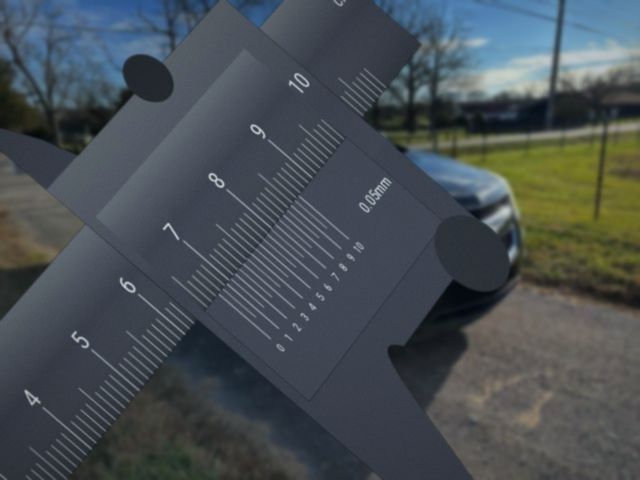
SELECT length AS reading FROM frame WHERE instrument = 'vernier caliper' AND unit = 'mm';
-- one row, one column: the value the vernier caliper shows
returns 67.5 mm
